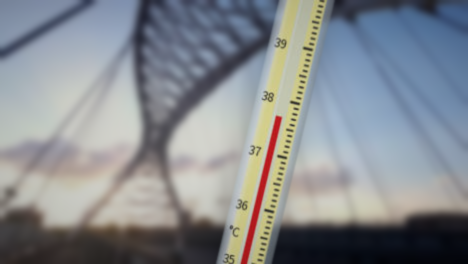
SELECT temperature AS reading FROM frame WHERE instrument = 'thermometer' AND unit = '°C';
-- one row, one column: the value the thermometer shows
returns 37.7 °C
